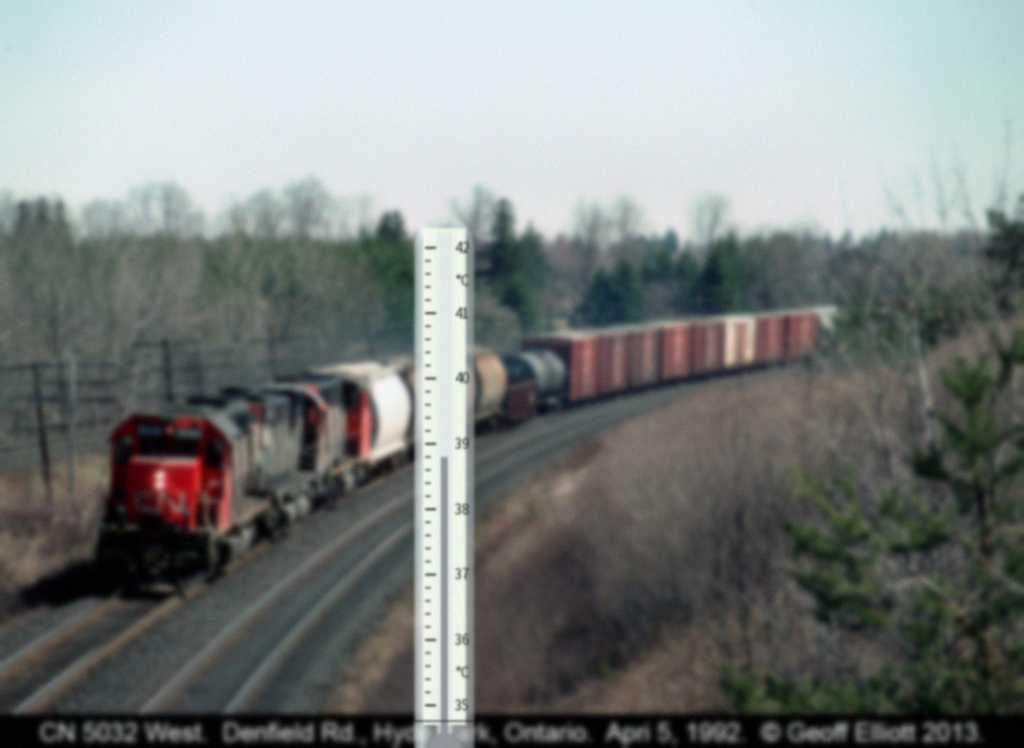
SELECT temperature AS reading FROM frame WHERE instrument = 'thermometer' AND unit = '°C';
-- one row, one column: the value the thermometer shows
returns 38.8 °C
